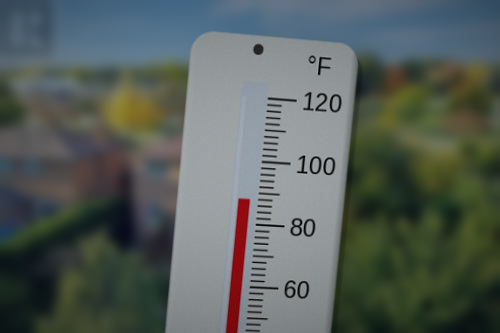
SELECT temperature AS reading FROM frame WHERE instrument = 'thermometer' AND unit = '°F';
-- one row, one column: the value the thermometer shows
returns 88 °F
